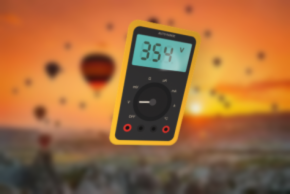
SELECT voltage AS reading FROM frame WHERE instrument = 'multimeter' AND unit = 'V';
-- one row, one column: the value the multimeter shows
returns 354 V
